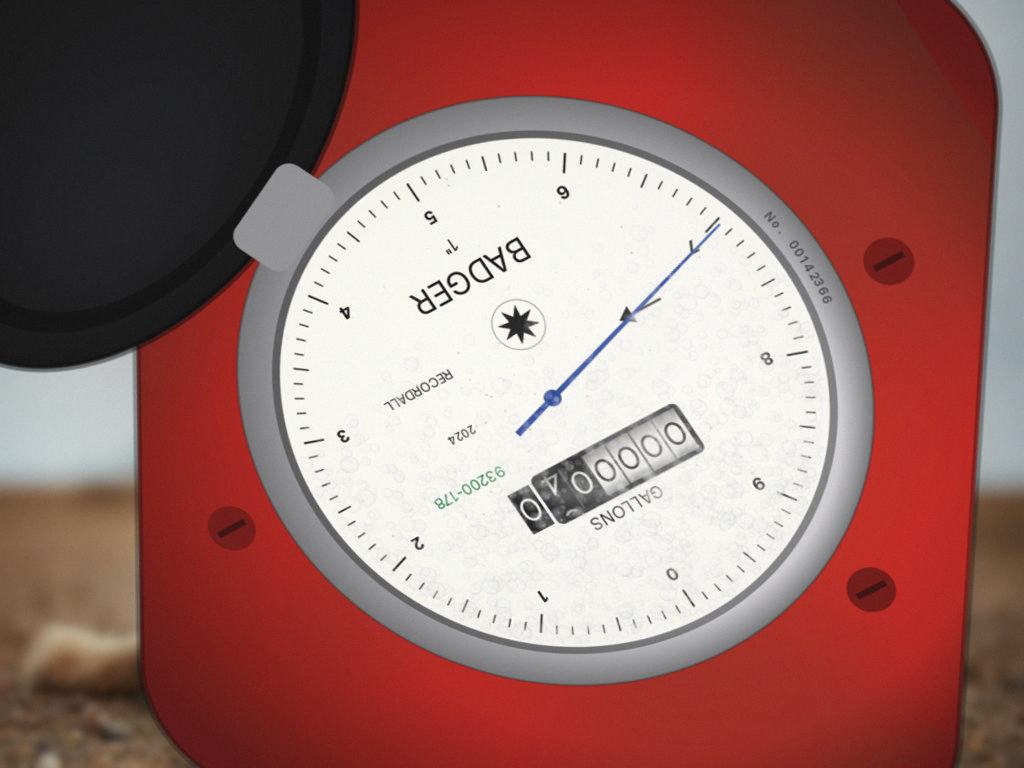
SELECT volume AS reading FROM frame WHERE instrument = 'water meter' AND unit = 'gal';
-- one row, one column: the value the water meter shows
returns 37.0 gal
